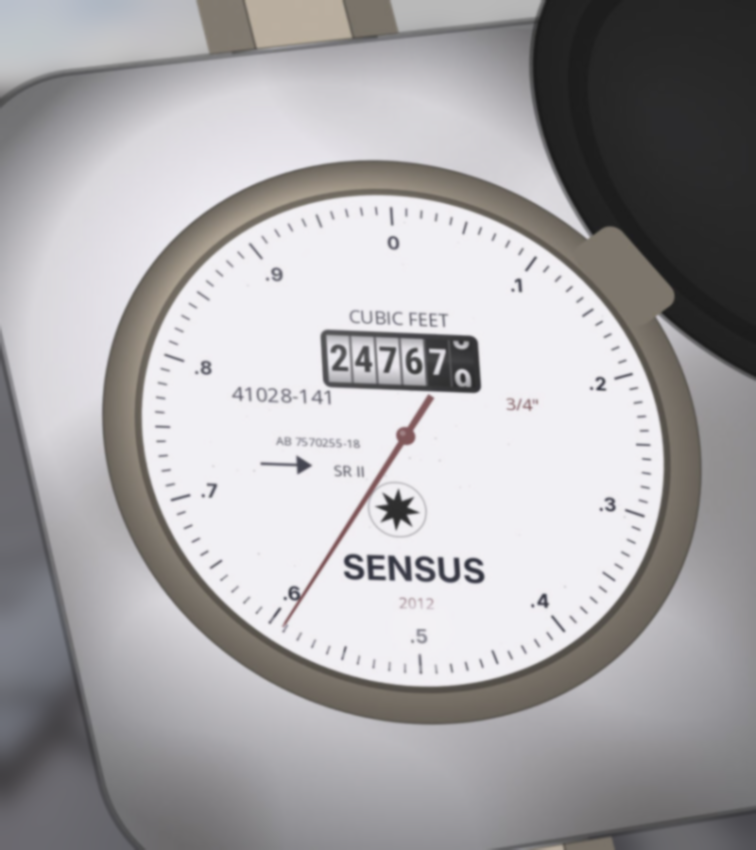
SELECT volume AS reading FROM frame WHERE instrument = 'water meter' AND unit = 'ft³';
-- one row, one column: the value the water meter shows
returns 247678.59 ft³
